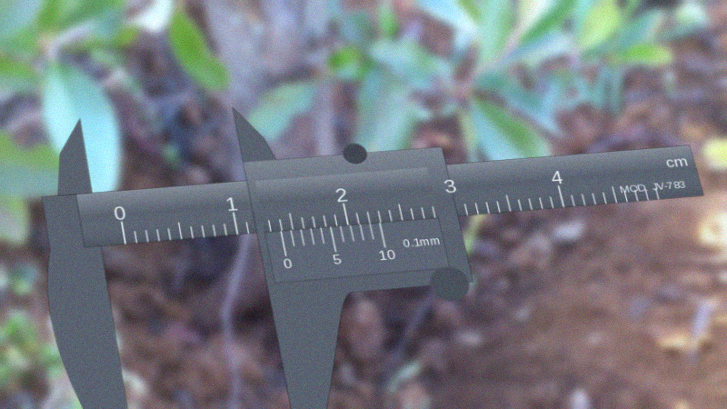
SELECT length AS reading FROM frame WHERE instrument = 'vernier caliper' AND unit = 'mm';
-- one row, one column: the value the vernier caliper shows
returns 13.9 mm
